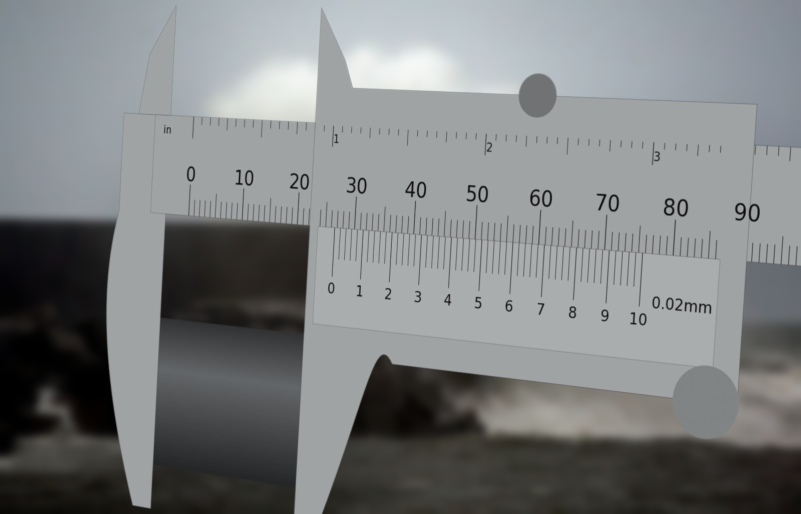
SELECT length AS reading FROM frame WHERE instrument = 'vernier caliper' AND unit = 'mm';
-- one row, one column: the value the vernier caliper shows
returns 26.6 mm
